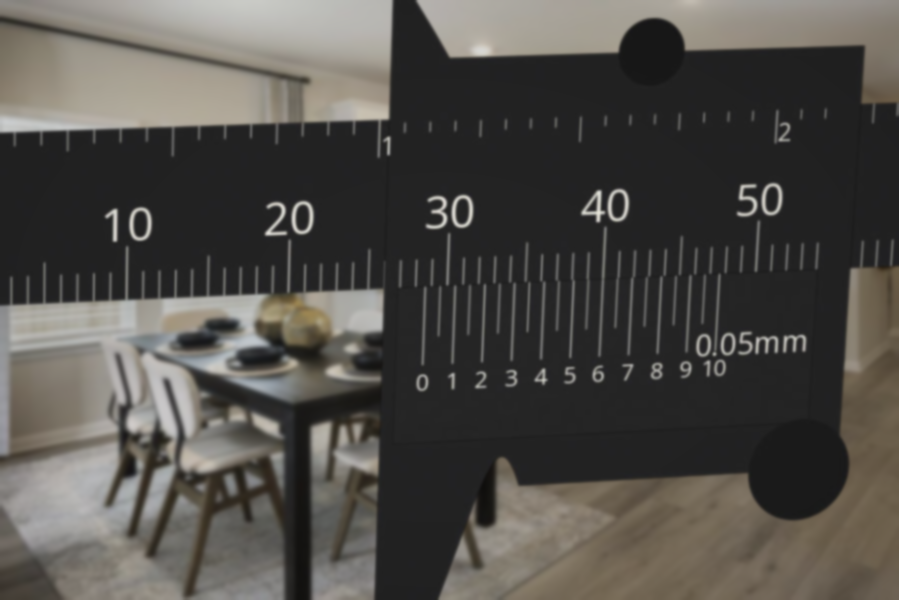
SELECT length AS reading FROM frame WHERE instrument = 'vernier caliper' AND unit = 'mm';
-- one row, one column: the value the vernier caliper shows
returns 28.6 mm
